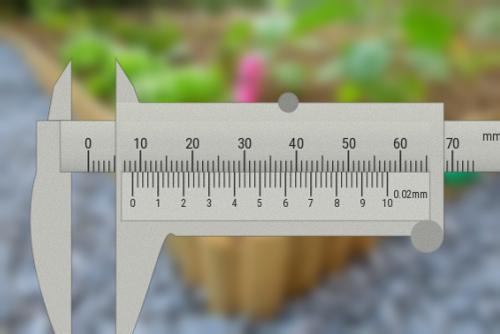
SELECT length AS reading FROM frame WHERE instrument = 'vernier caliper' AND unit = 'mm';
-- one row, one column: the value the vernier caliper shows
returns 8.5 mm
